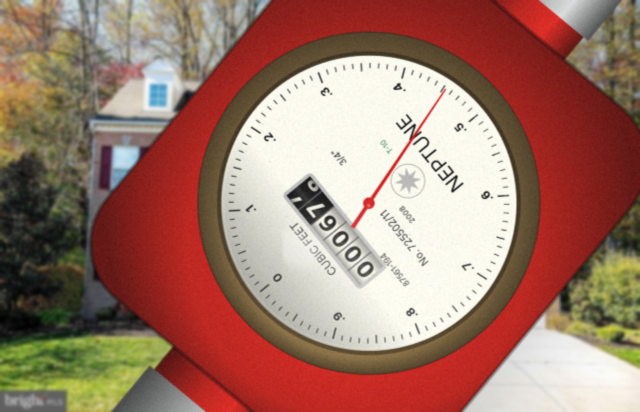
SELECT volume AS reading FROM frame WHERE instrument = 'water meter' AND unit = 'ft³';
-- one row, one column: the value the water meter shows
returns 677.45 ft³
